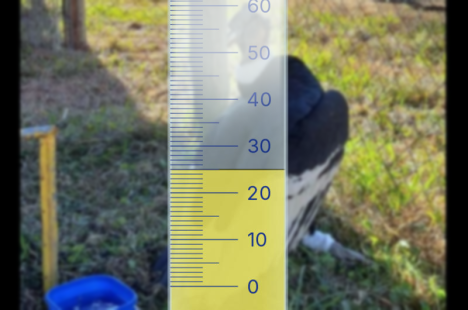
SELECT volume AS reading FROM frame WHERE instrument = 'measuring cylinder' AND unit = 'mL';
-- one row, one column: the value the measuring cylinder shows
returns 25 mL
